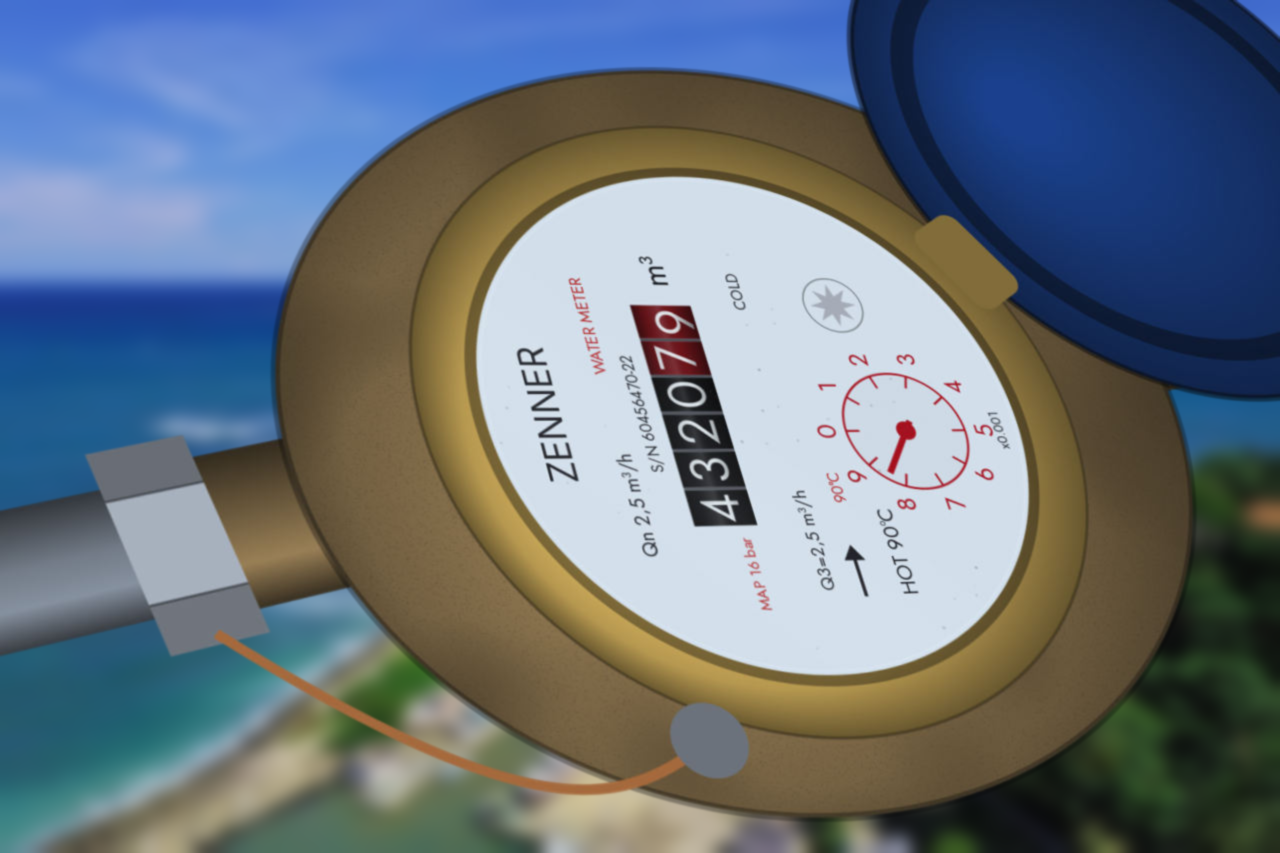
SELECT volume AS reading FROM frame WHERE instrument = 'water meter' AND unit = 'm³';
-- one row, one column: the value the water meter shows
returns 4320.788 m³
